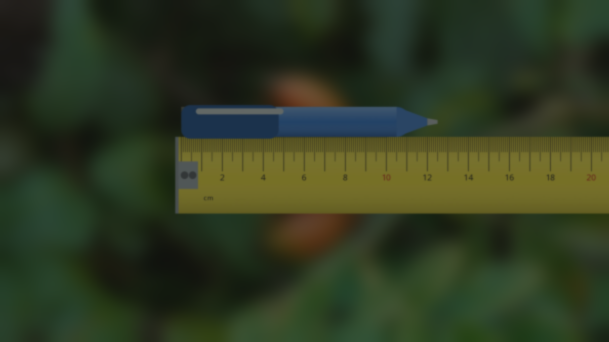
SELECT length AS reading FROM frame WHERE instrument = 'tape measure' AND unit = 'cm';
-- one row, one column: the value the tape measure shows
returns 12.5 cm
